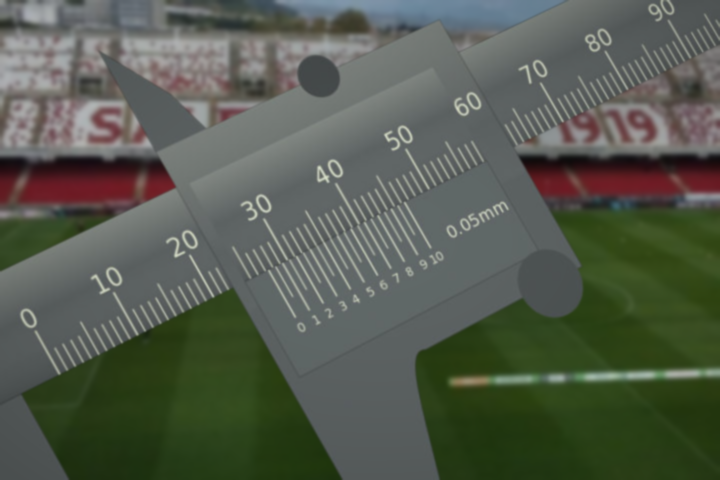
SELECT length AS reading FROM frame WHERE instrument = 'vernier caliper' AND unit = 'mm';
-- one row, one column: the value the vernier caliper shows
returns 27.4 mm
